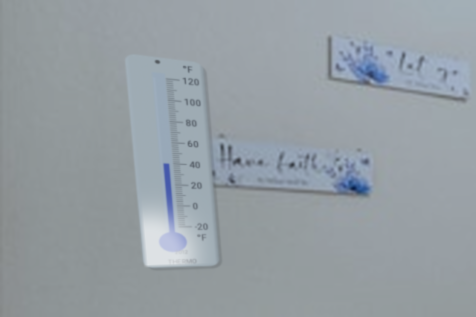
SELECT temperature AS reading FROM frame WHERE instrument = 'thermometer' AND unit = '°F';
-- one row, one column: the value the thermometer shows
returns 40 °F
